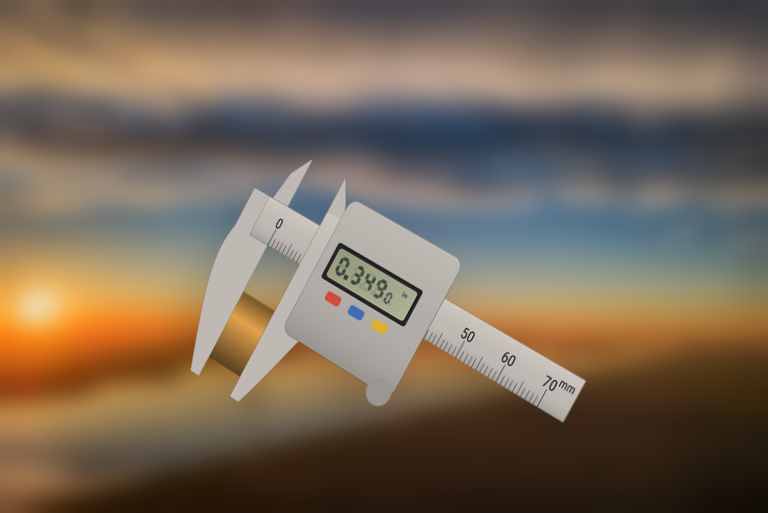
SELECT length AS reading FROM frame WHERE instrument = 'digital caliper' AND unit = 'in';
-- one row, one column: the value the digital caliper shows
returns 0.3490 in
